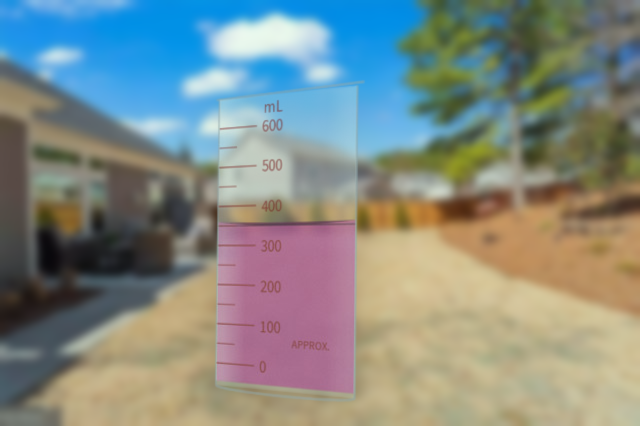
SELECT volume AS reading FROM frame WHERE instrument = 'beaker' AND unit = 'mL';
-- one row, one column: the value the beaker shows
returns 350 mL
